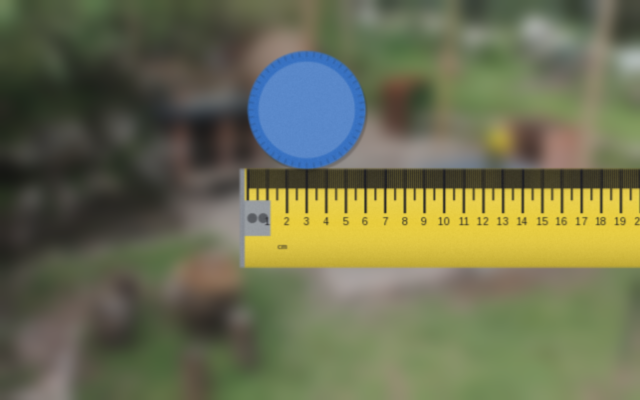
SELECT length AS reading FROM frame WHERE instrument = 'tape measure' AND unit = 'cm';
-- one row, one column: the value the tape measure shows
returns 6 cm
